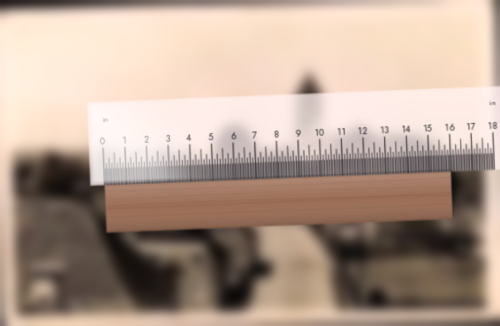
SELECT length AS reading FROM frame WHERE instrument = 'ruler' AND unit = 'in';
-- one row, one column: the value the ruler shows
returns 16 in
